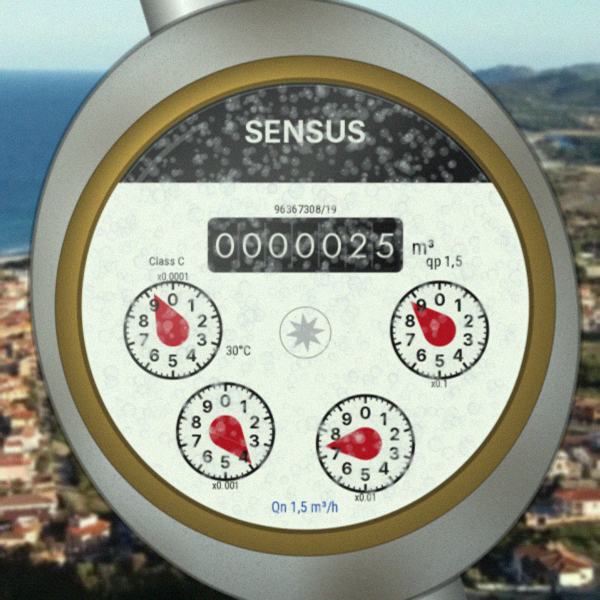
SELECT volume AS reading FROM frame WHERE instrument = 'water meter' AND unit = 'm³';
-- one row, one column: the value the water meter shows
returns 25.8739 m³
